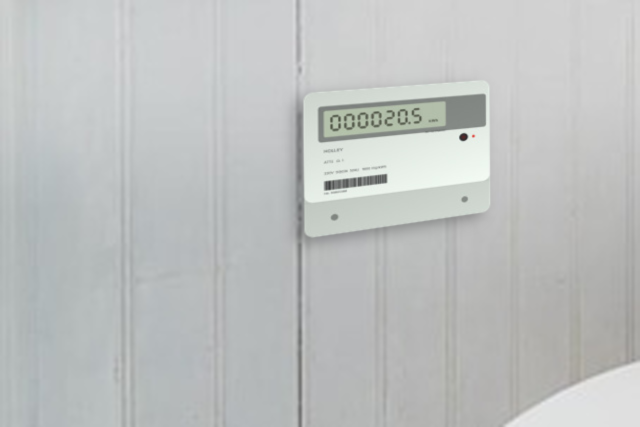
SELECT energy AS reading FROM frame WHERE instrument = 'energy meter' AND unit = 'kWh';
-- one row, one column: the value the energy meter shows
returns 20.5 kWh
